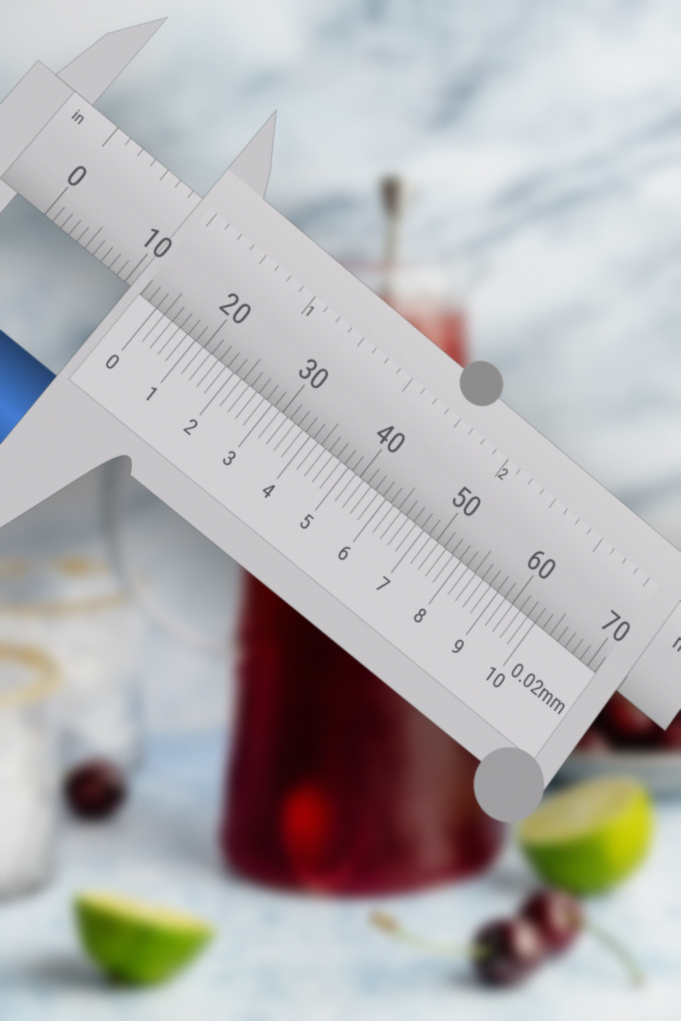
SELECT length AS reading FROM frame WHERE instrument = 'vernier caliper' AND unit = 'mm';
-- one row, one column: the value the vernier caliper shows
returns 14.0 mm
